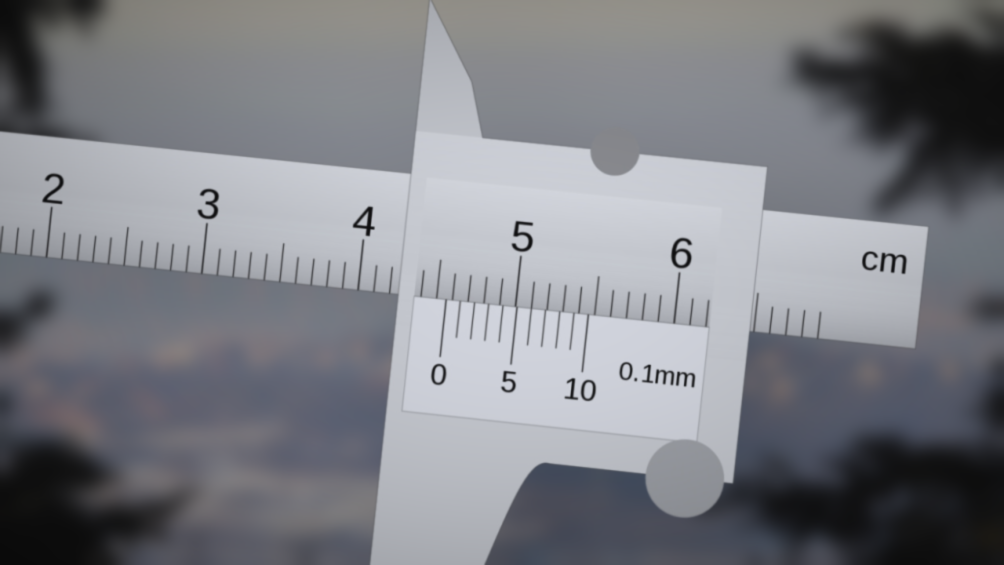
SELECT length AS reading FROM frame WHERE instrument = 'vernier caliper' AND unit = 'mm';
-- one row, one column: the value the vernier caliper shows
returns 45.6 mm
